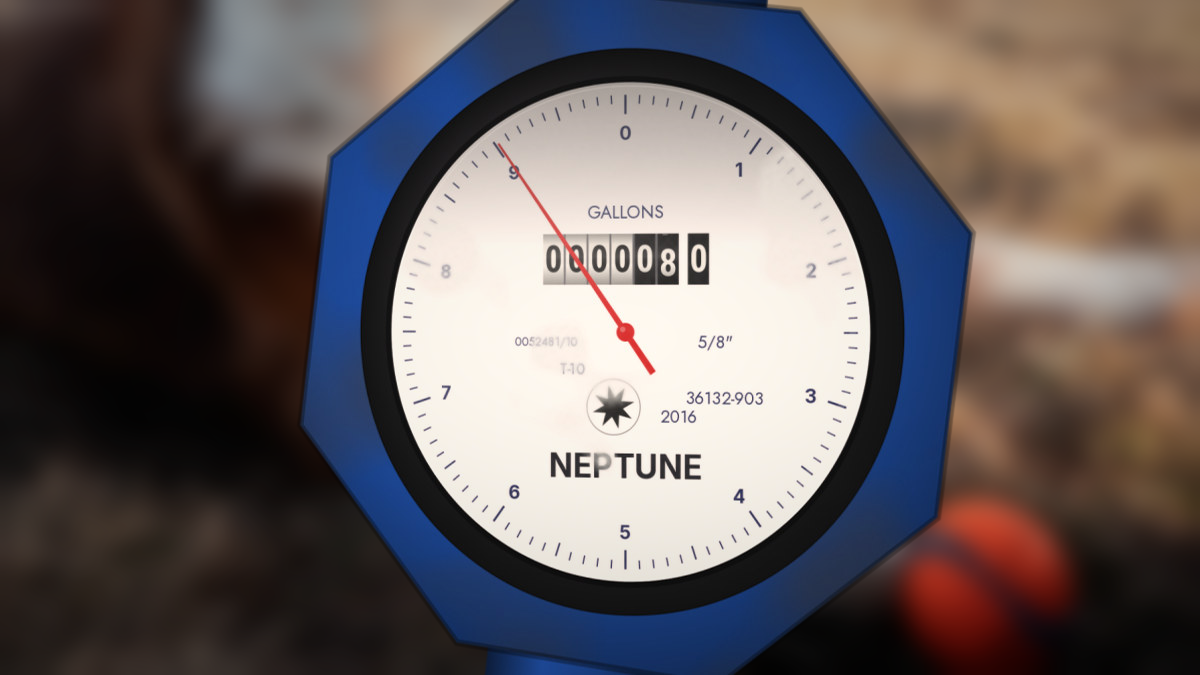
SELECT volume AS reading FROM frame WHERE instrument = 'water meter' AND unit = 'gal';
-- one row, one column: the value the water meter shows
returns 79.0 gal
